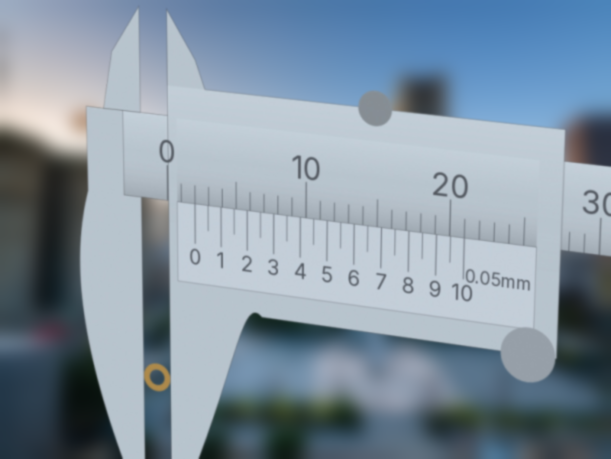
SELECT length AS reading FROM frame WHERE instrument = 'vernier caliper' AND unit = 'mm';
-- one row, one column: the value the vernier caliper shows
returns 2.0 mm
